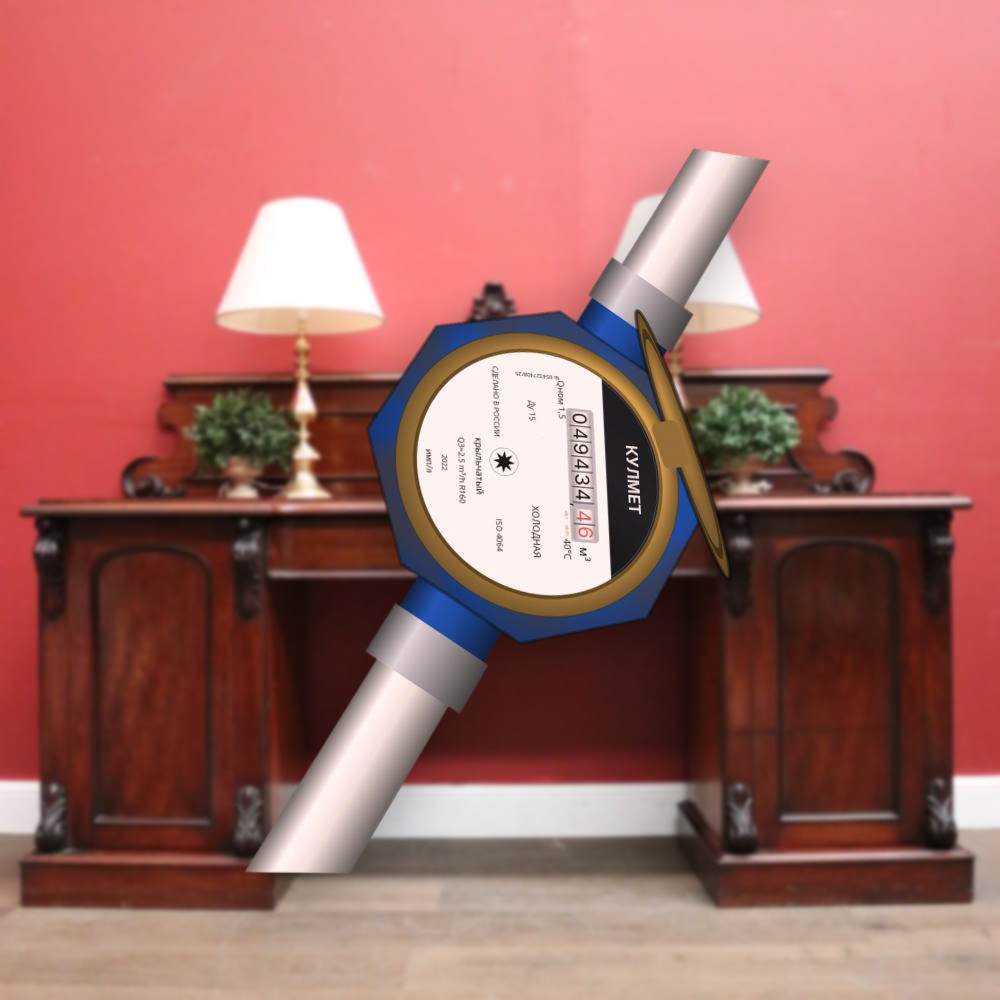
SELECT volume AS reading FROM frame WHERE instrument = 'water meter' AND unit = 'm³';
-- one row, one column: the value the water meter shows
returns 49434.46 m³
